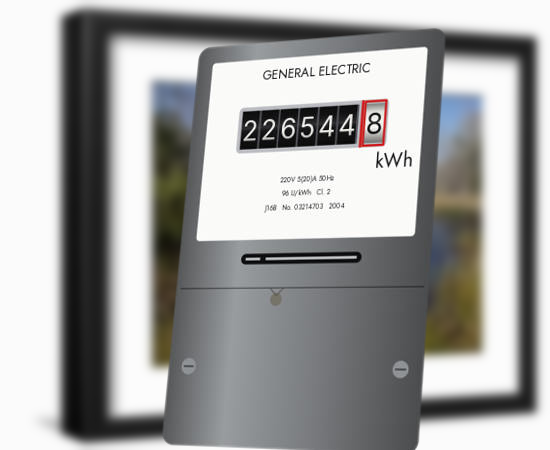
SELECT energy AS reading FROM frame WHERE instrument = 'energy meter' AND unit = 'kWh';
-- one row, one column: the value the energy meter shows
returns 226544.8 kWh
